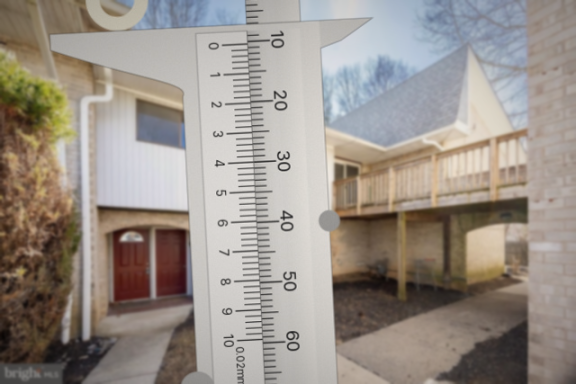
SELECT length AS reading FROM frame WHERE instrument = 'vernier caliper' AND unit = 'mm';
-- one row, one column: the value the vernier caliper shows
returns 10.4 mm
